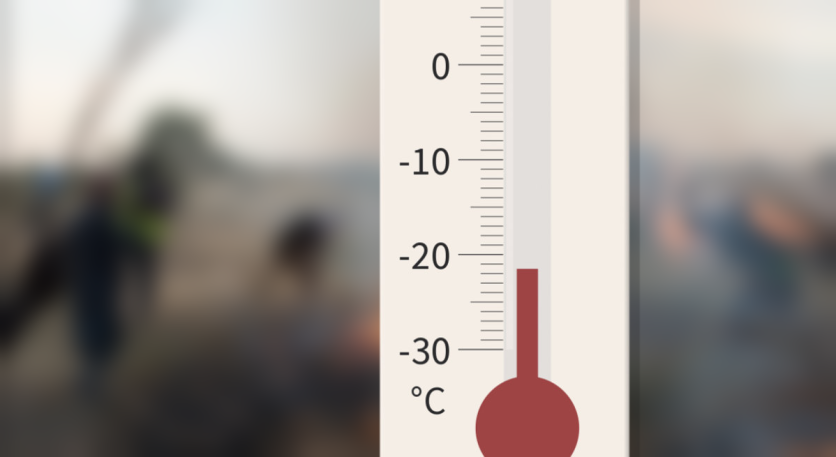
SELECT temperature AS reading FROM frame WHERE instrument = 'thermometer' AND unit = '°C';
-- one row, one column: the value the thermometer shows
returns -21.5 °C
